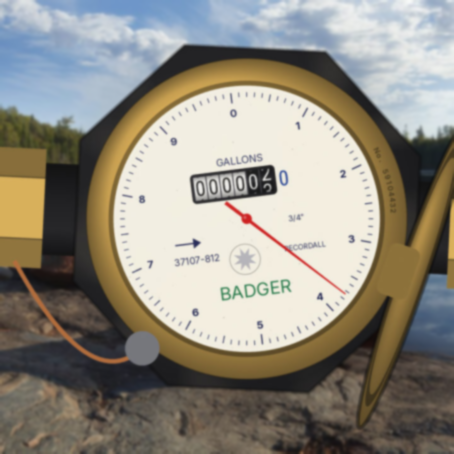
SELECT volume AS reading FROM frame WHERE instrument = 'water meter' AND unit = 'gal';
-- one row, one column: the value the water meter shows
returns 23.7 gal
